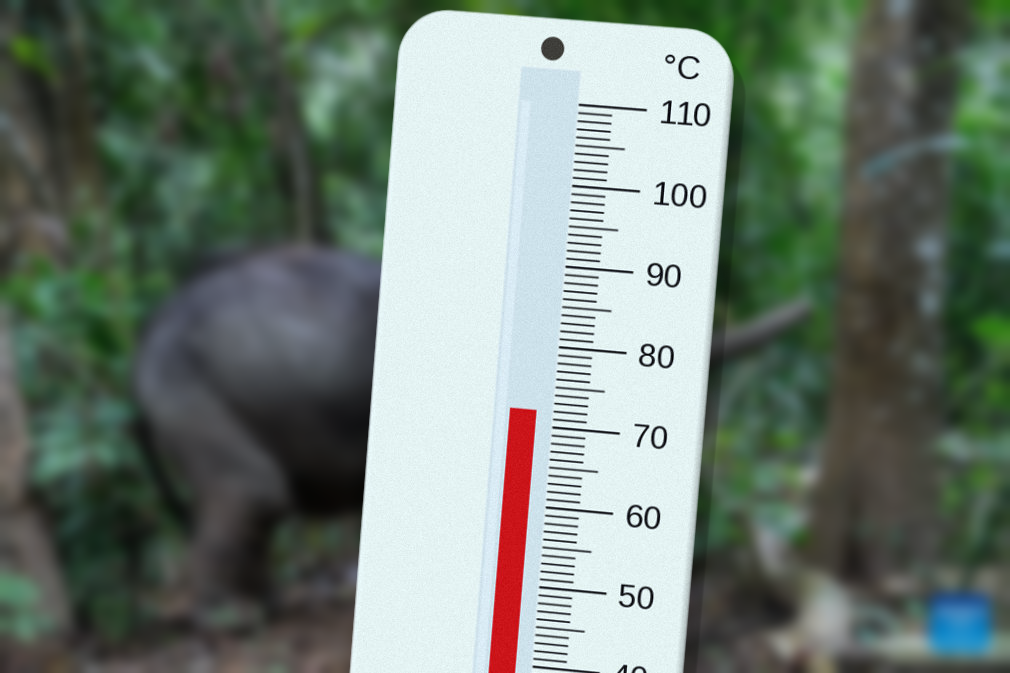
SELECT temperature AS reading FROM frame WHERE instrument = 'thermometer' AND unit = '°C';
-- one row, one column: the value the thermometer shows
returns 72 °C
